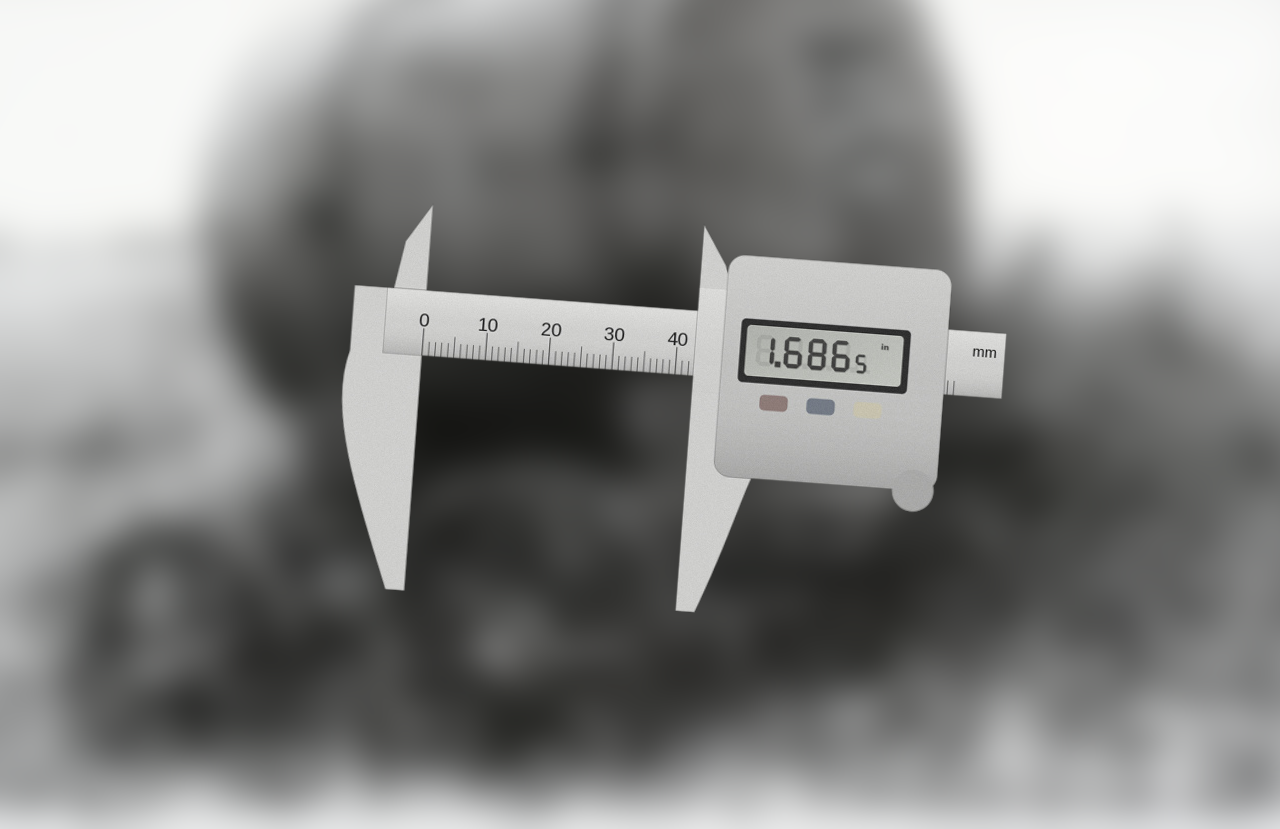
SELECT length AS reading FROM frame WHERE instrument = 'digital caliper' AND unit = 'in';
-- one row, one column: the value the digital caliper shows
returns 1.6865 in
